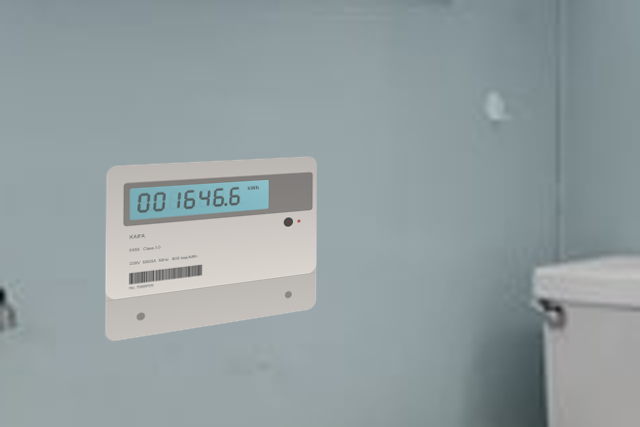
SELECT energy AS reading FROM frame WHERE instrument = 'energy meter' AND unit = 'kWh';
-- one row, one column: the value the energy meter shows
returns 1646.6 kWh
